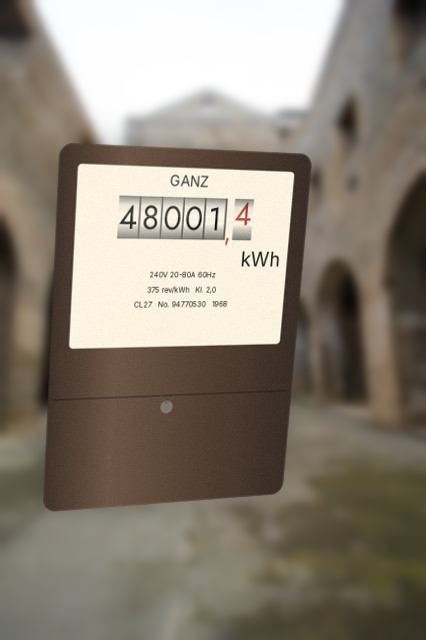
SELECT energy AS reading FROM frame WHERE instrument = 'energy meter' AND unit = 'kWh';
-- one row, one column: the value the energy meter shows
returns 48001.4 kWh
